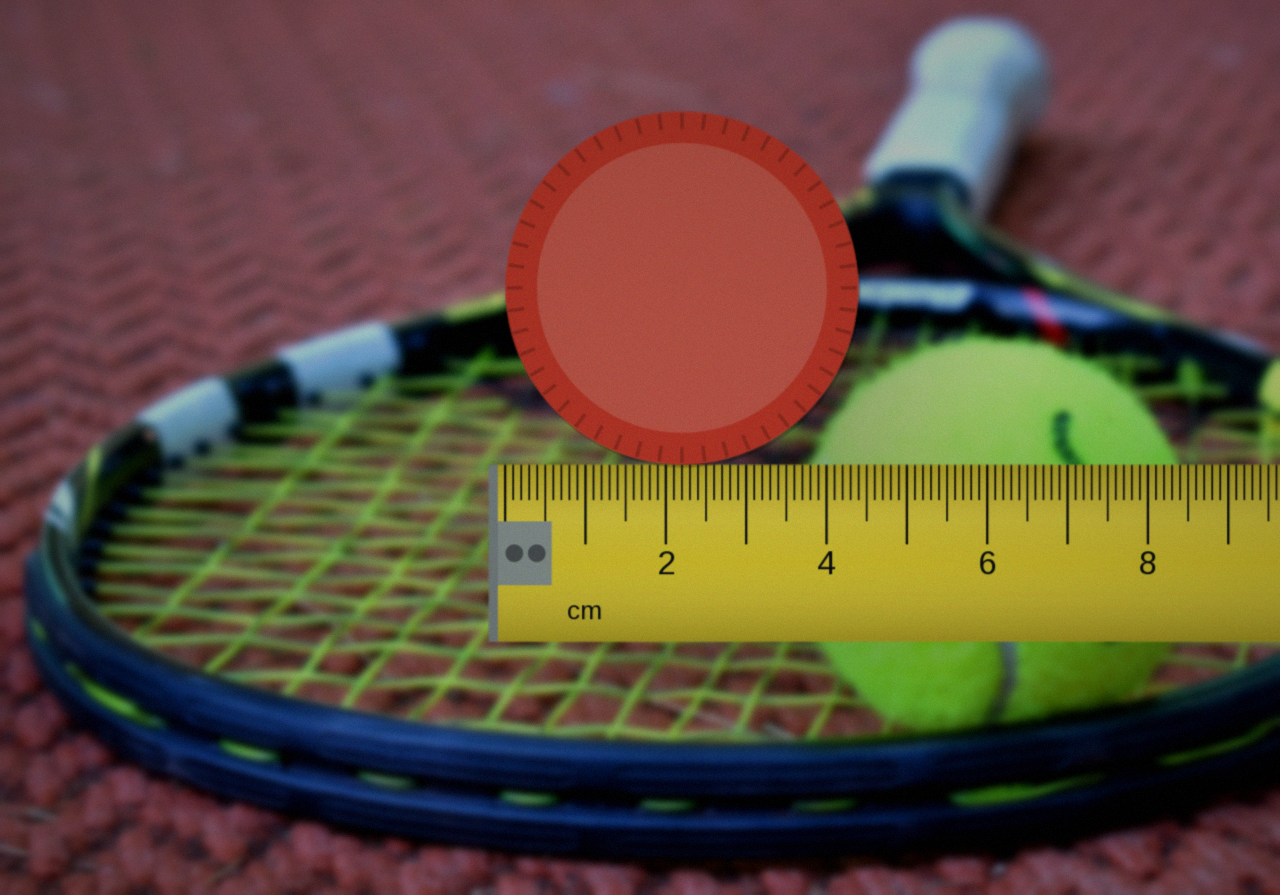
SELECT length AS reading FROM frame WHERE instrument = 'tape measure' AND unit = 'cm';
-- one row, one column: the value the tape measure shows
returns 4.4 cm
